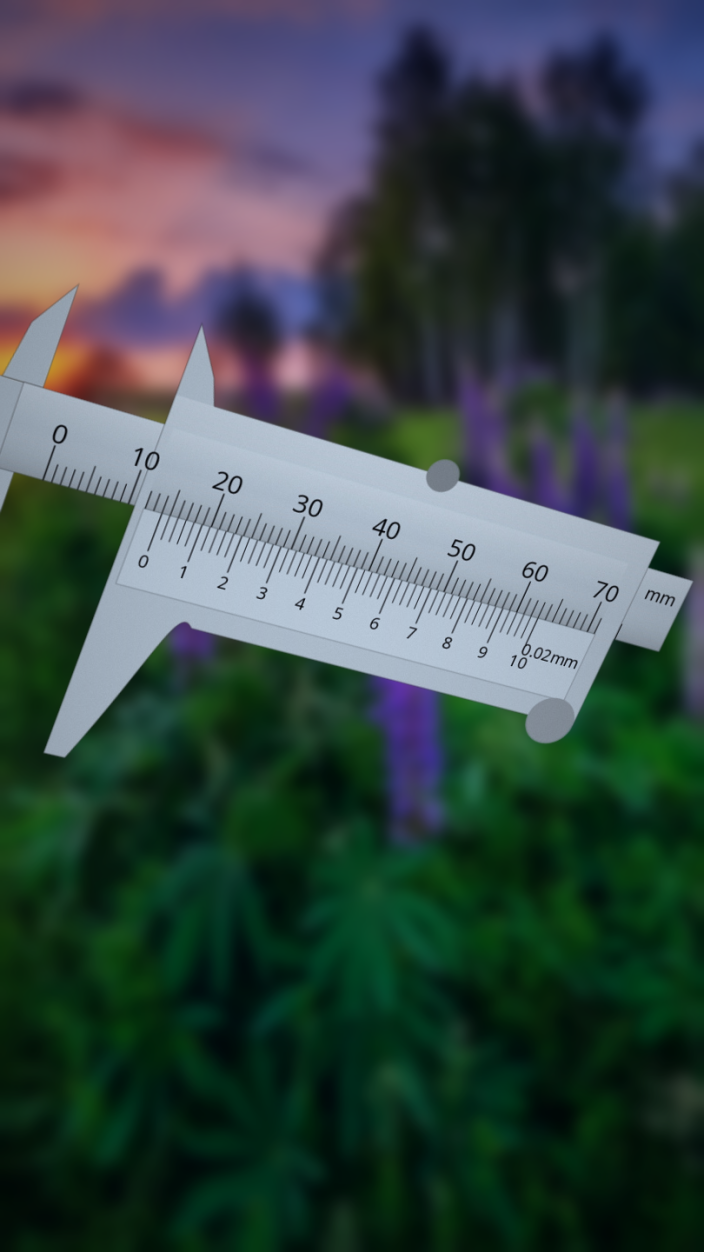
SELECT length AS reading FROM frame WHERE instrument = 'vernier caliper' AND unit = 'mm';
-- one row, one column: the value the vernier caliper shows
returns 14.0 mm
